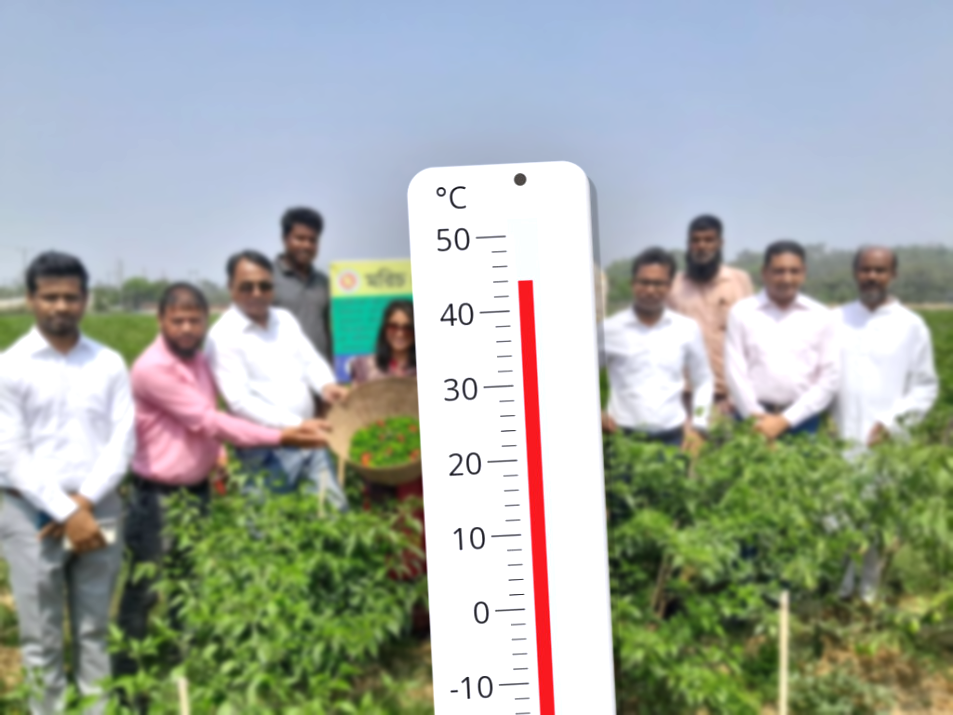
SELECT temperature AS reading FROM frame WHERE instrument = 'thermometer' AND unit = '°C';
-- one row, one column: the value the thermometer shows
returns 44 °C
